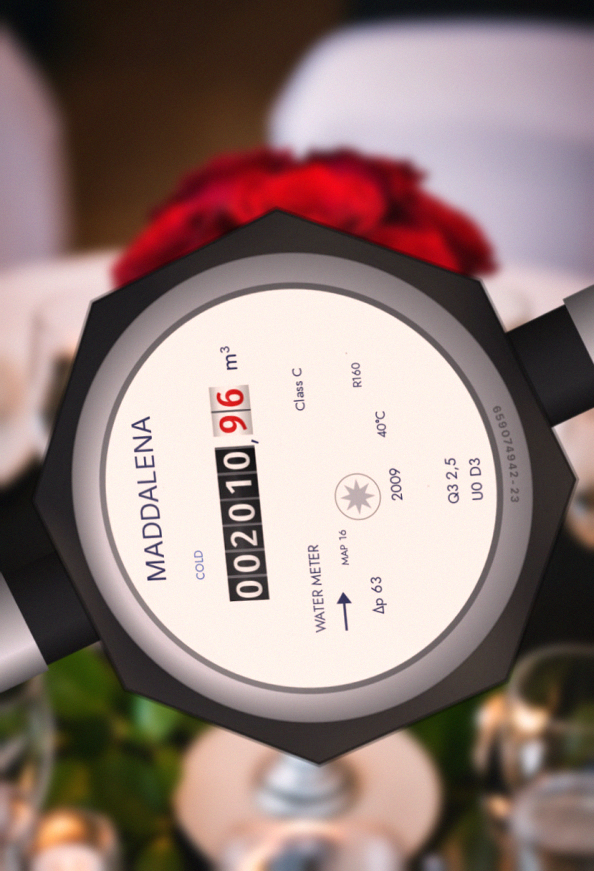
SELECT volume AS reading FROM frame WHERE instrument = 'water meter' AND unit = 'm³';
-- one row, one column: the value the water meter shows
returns 2010.96 m³
